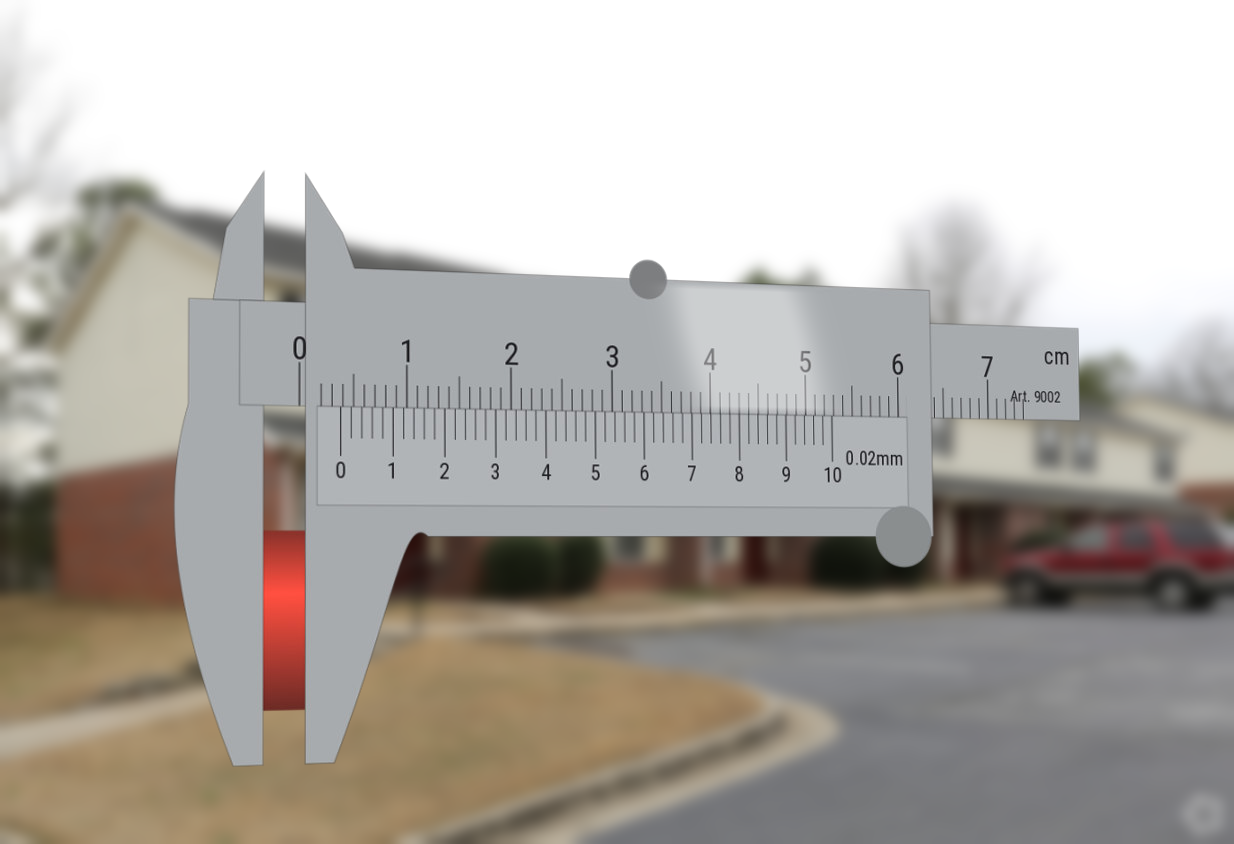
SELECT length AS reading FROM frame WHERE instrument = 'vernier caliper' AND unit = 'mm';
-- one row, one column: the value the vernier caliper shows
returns 3.8 mm
